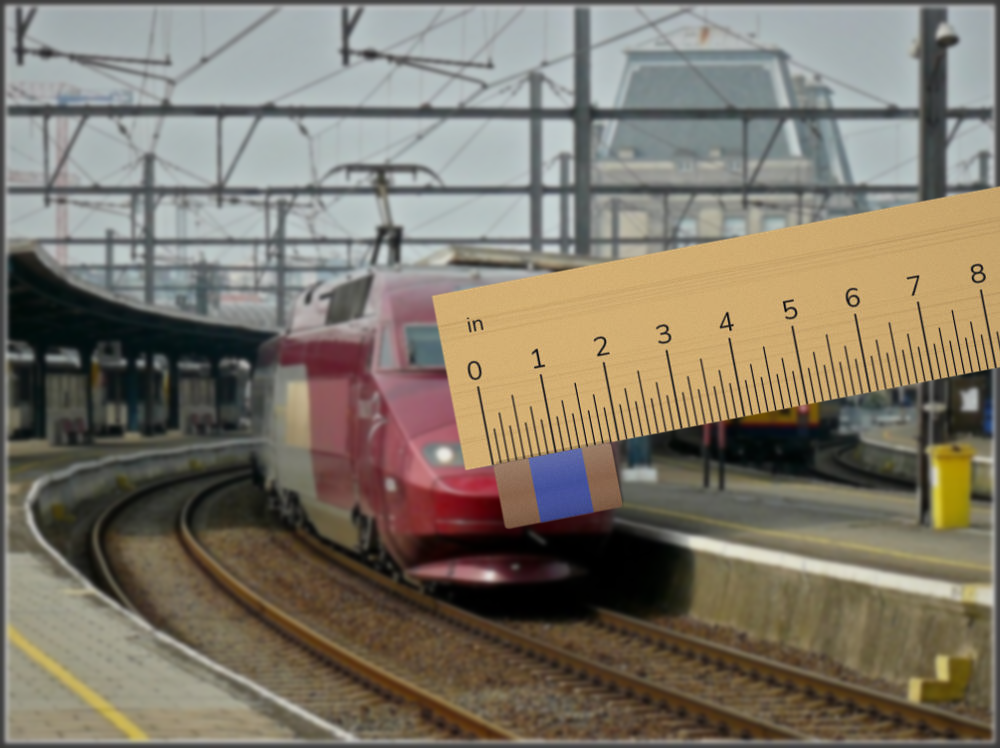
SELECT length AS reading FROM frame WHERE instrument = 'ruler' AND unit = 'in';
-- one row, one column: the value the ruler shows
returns 1.875 in
